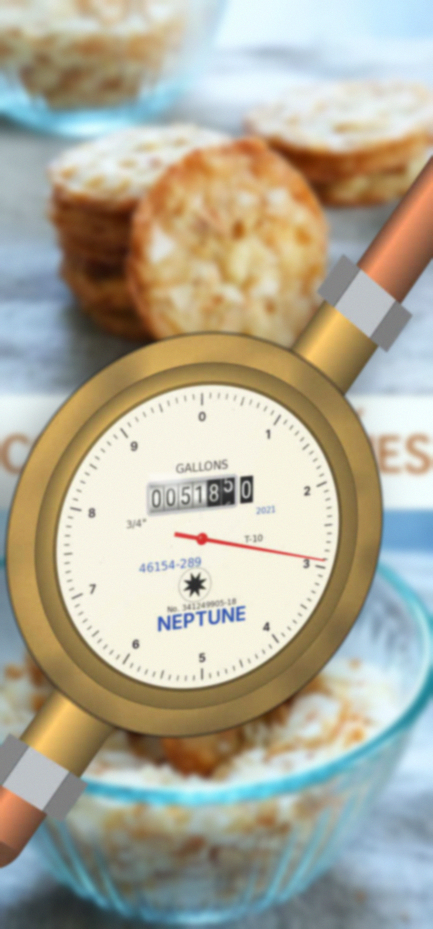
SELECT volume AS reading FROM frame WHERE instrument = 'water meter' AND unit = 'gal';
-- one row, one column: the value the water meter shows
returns 51852.9 gal
